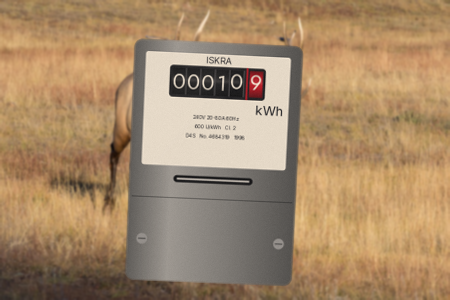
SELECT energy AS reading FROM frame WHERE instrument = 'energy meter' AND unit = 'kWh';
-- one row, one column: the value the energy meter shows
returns 10.9 kWh
